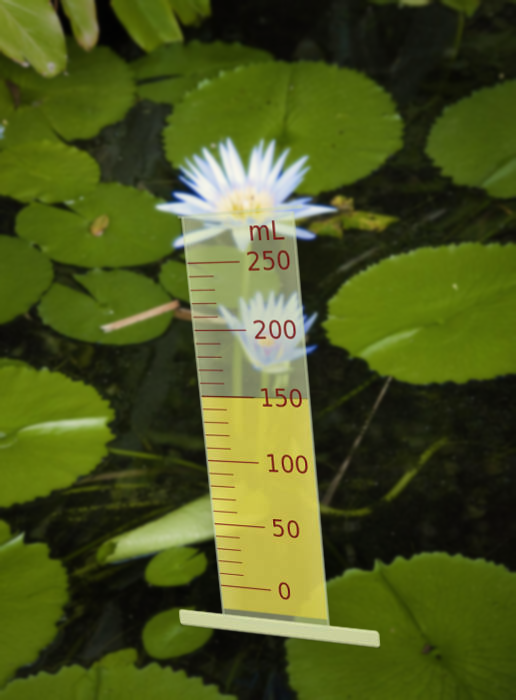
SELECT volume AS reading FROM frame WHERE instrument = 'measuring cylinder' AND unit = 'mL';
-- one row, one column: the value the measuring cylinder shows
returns 150 mL
